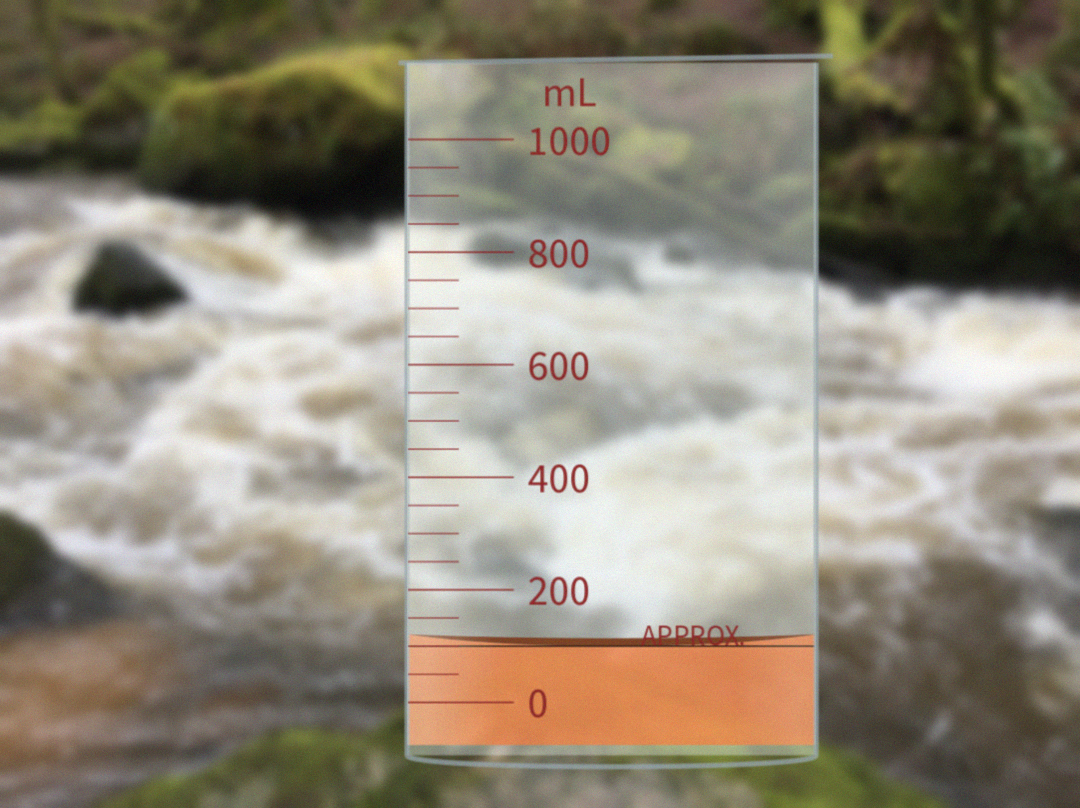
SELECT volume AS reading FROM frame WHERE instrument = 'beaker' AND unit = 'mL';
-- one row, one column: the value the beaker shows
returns 100 mL
